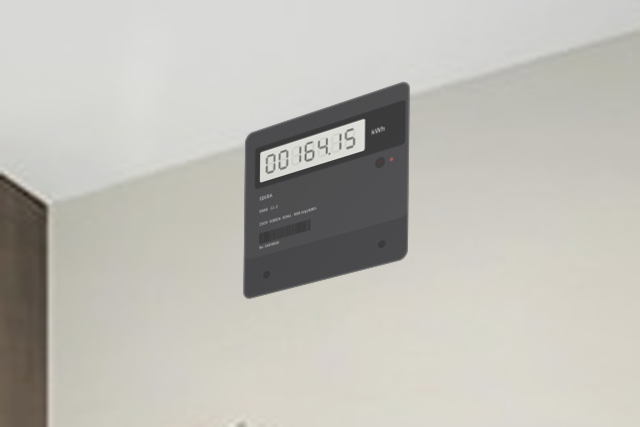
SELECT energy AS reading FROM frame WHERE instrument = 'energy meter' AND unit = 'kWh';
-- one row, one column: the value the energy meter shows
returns 164.15 kWh
